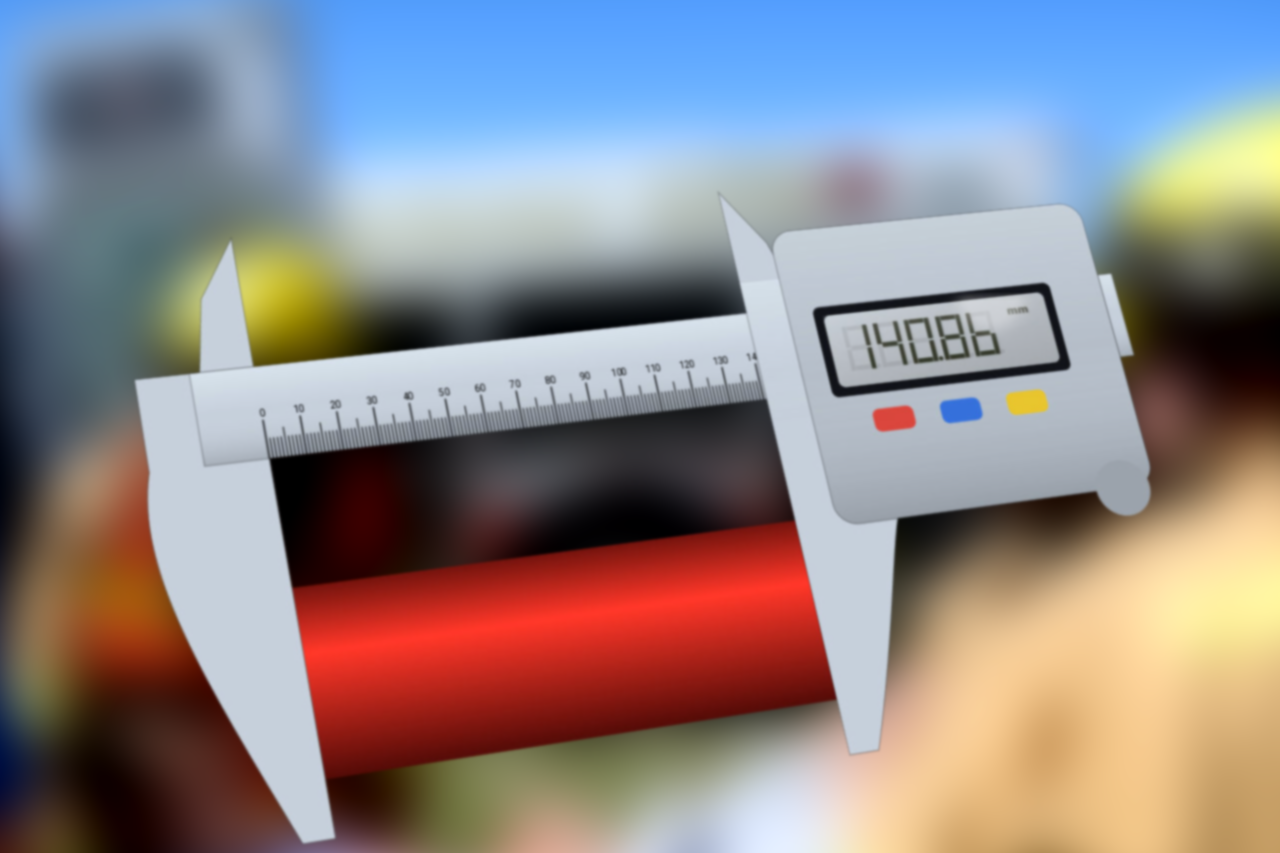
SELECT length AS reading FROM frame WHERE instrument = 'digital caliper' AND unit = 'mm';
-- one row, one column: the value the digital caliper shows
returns 140.86 mm
